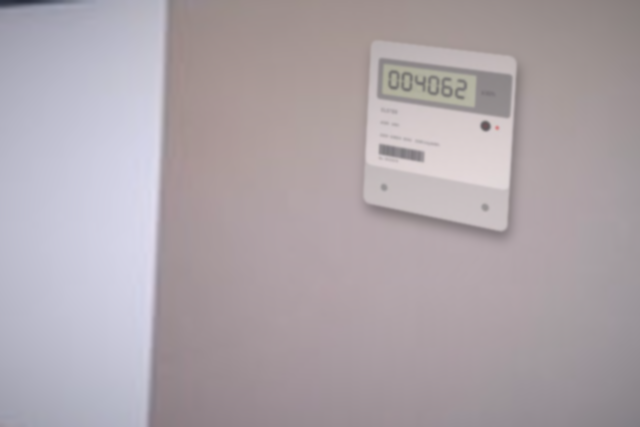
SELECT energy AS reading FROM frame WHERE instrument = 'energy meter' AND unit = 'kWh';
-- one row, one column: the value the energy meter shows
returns 4062 kWh
